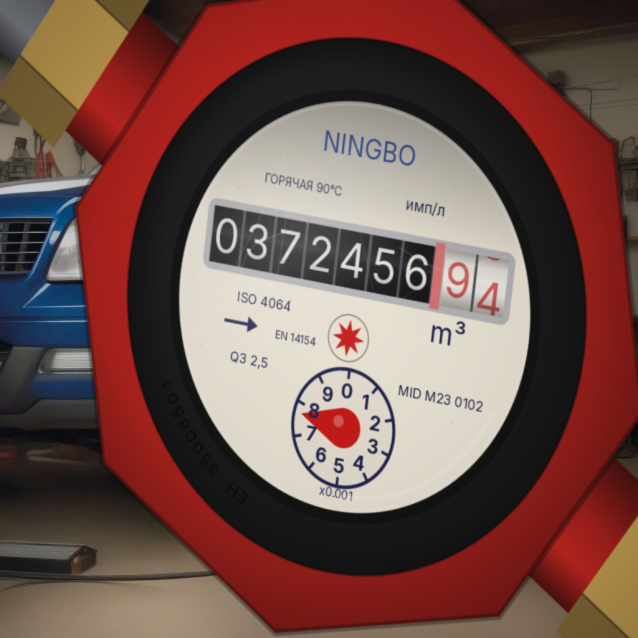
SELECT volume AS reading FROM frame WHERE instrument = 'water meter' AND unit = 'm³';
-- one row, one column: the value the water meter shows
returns 372456.937 m³
